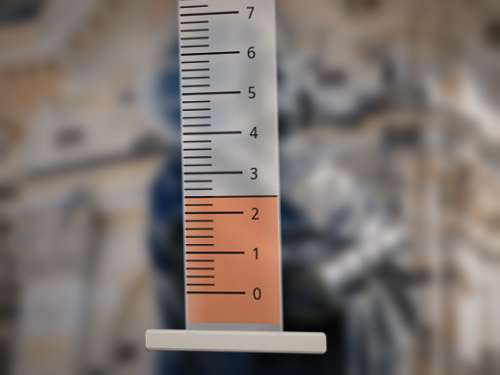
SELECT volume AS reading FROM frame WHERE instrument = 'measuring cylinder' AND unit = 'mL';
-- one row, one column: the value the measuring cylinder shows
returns 2.4 mL
